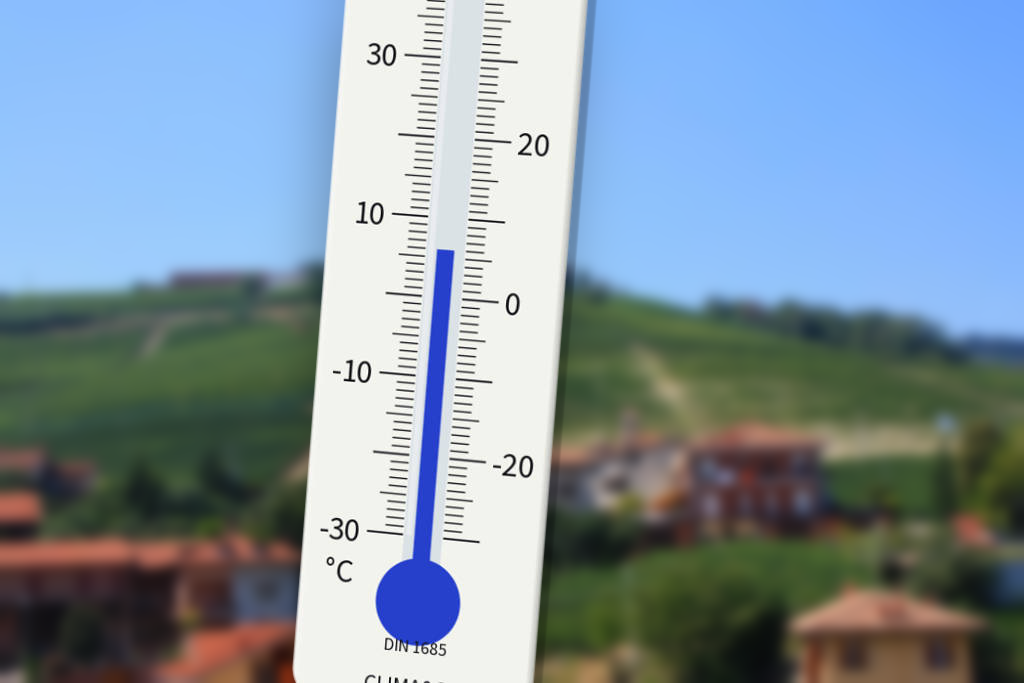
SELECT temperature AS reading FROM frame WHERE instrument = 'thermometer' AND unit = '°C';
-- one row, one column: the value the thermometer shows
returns 6 °C
